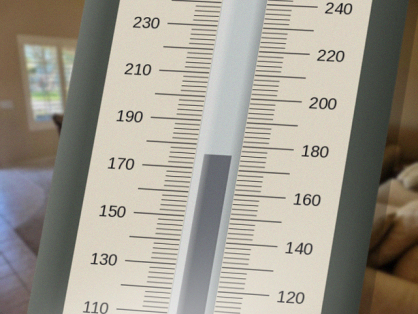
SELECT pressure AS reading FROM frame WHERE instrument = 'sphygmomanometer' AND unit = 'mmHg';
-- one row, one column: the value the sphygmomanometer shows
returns 176 mmHg
